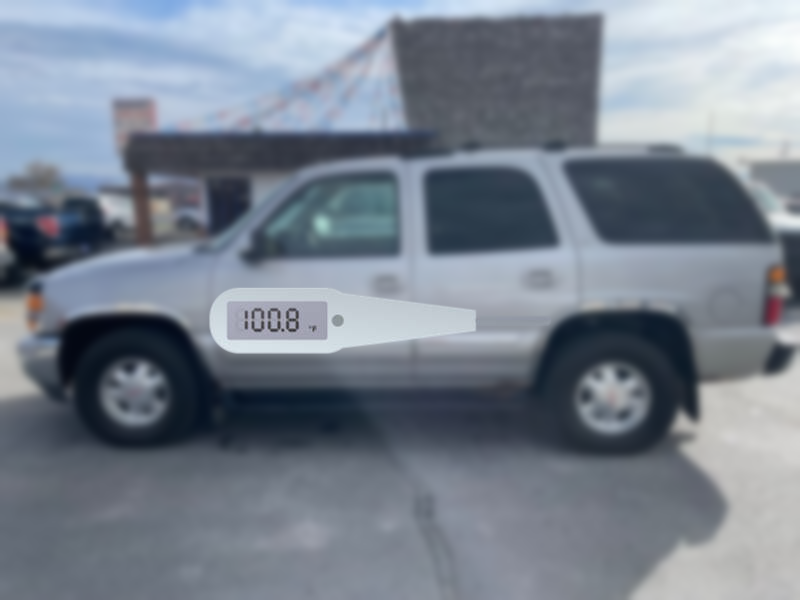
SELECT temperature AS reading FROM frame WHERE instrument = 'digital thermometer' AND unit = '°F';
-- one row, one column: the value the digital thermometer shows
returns 100.8 °F
